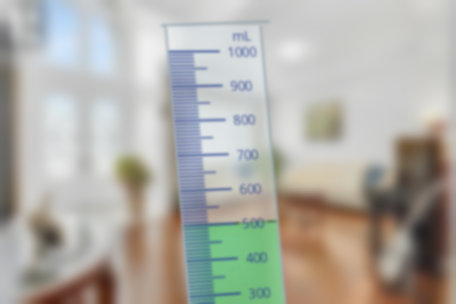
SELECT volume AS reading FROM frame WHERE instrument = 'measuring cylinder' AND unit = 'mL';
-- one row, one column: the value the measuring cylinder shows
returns 500 mL
